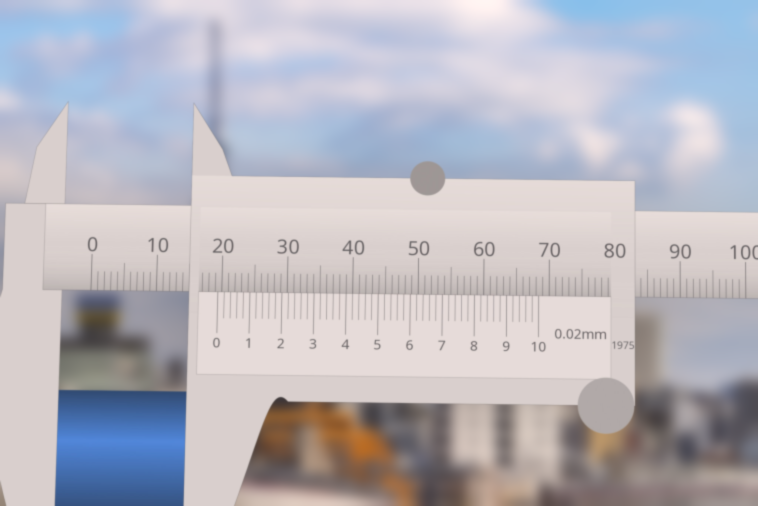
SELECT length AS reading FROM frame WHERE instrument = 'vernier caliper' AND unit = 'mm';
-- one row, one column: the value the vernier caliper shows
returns 19.4 mm
